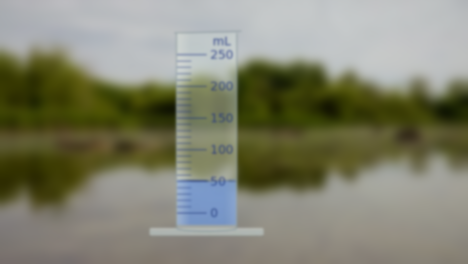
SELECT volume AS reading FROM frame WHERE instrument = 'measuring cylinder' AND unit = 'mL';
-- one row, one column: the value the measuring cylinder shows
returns 50 mL
